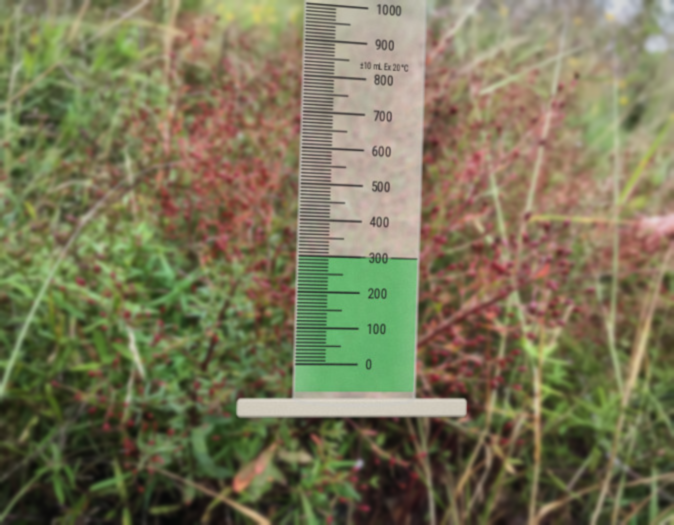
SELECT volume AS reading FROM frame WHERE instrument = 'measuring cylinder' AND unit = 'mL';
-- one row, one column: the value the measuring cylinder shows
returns 300 mL
